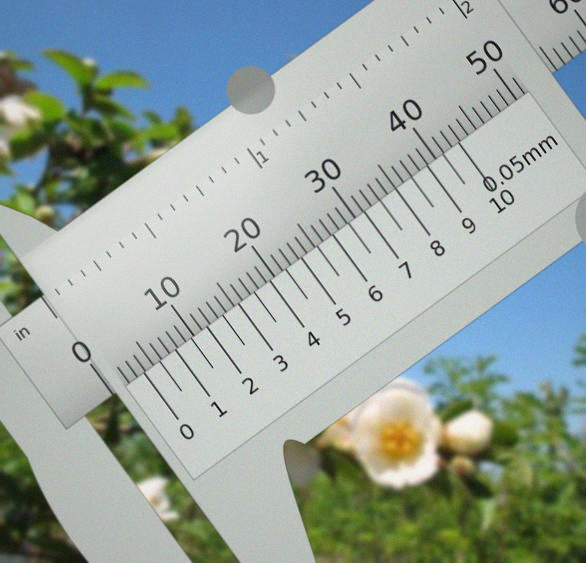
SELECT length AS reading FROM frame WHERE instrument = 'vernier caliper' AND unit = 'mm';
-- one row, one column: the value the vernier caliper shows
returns 3.8 mm
